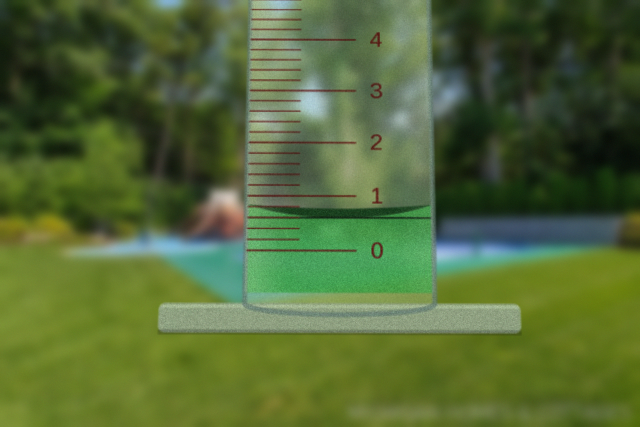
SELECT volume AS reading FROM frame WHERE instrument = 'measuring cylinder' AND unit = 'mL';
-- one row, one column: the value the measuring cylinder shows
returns 0.6 mL
